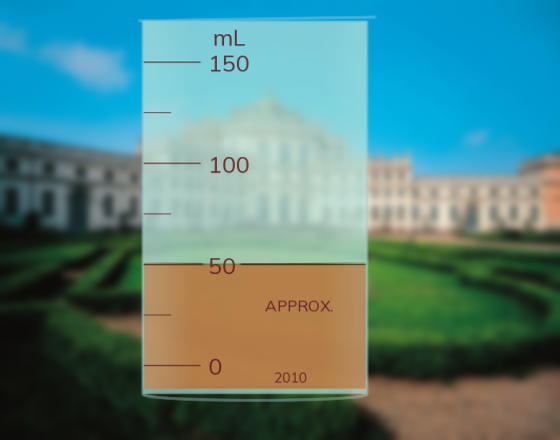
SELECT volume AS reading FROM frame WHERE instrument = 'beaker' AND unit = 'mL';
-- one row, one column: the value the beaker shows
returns 50 mL
